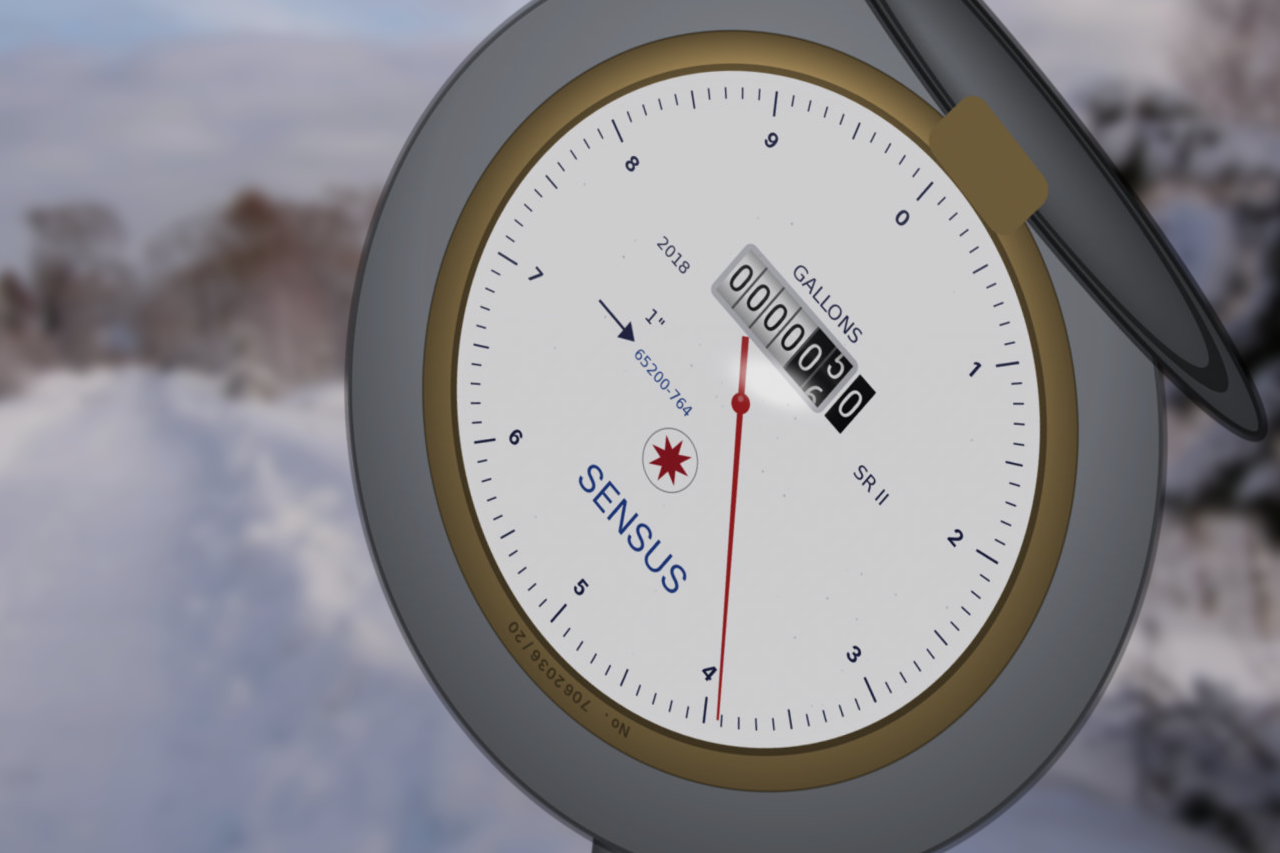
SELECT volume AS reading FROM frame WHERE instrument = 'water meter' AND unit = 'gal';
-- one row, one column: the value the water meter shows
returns 53.9 gal
